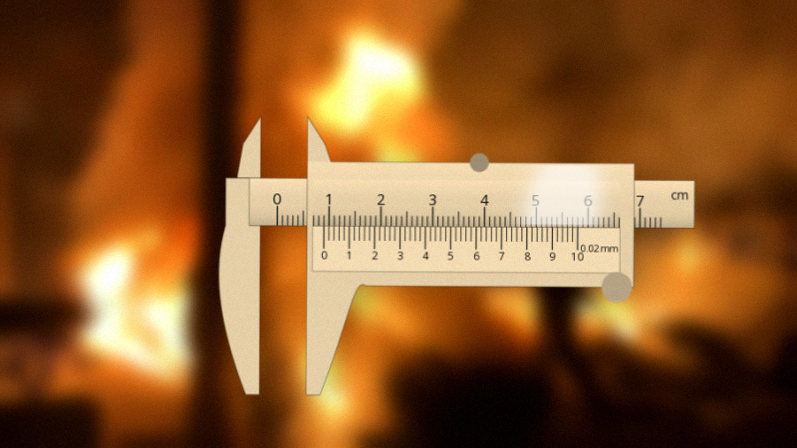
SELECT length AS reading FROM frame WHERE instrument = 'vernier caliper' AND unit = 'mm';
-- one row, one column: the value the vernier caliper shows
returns 9.0 mm
